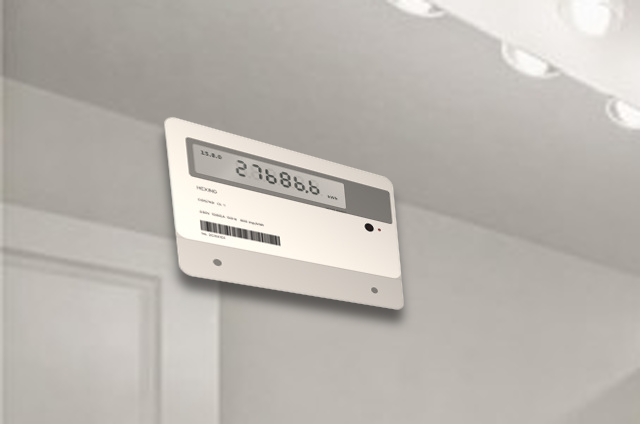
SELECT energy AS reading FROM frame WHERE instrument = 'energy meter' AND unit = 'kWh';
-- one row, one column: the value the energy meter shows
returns 27686.6 kWh
